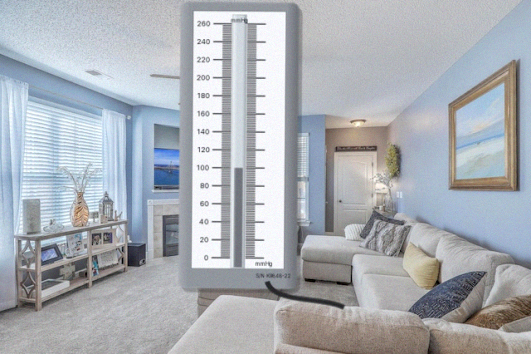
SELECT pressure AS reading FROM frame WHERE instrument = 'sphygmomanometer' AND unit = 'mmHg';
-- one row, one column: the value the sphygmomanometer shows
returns 100 mmHg
